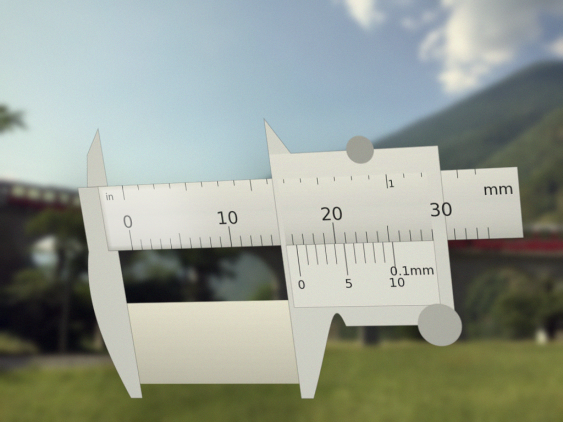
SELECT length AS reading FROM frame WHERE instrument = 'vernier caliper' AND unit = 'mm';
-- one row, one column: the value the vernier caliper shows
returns 16.3 mm
